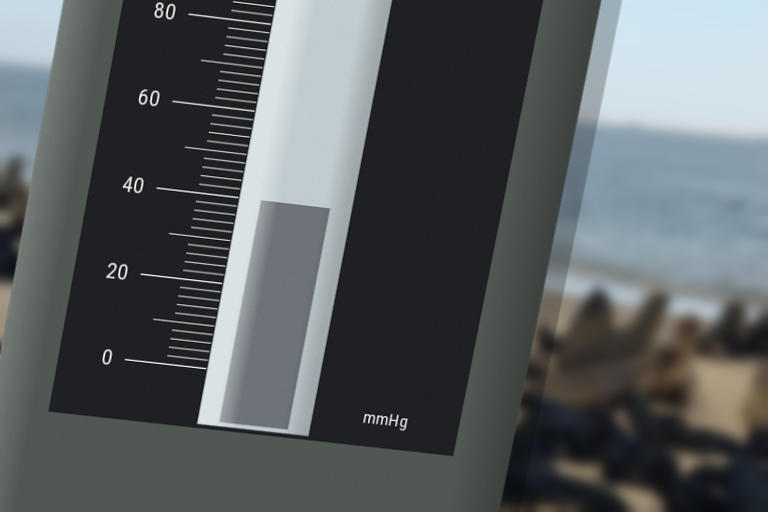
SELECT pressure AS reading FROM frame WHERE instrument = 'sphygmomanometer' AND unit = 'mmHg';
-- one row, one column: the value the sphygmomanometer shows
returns 40 mmHg
